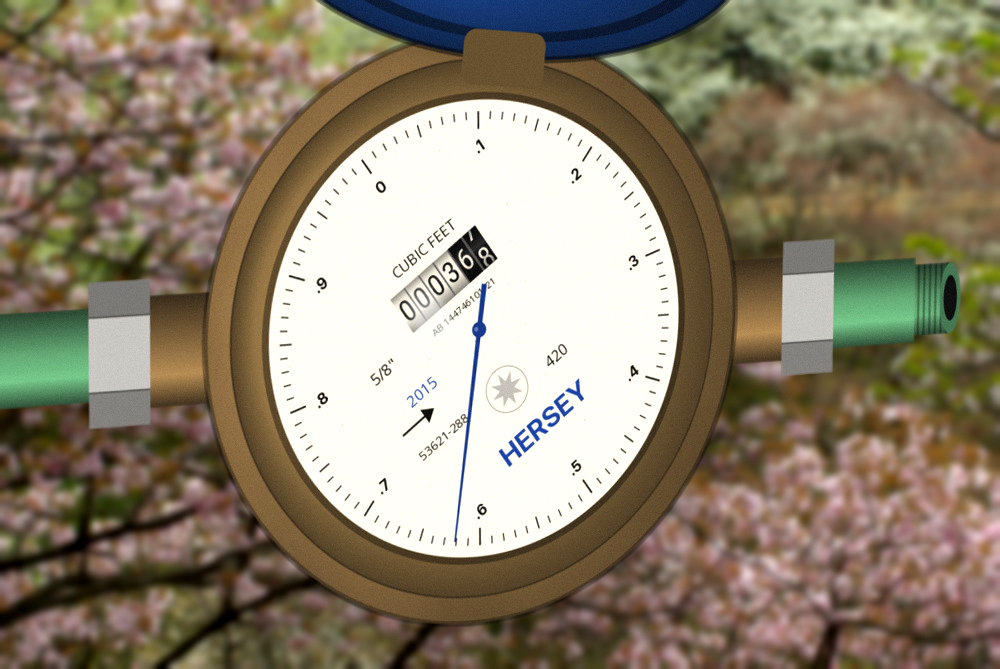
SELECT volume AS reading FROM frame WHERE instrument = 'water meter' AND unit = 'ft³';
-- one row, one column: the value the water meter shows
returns 367.62 ft³
